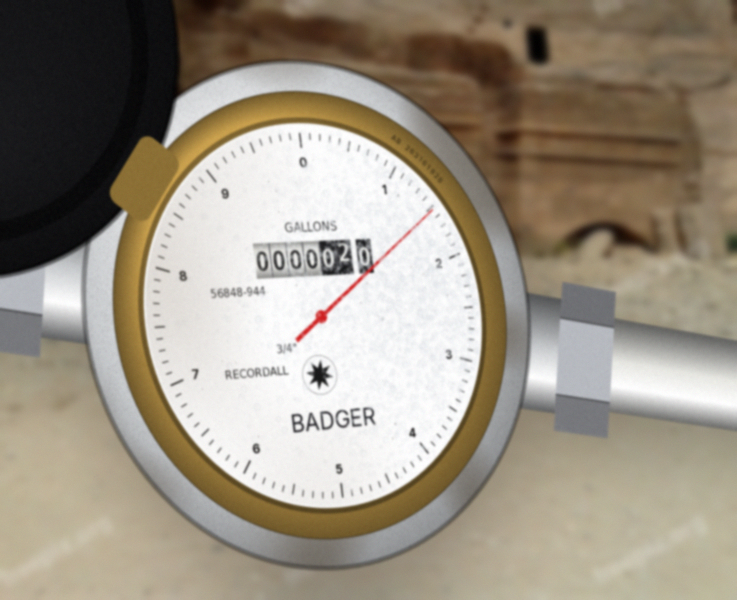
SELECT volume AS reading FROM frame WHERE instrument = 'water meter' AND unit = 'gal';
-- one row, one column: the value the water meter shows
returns 21.5 gal
